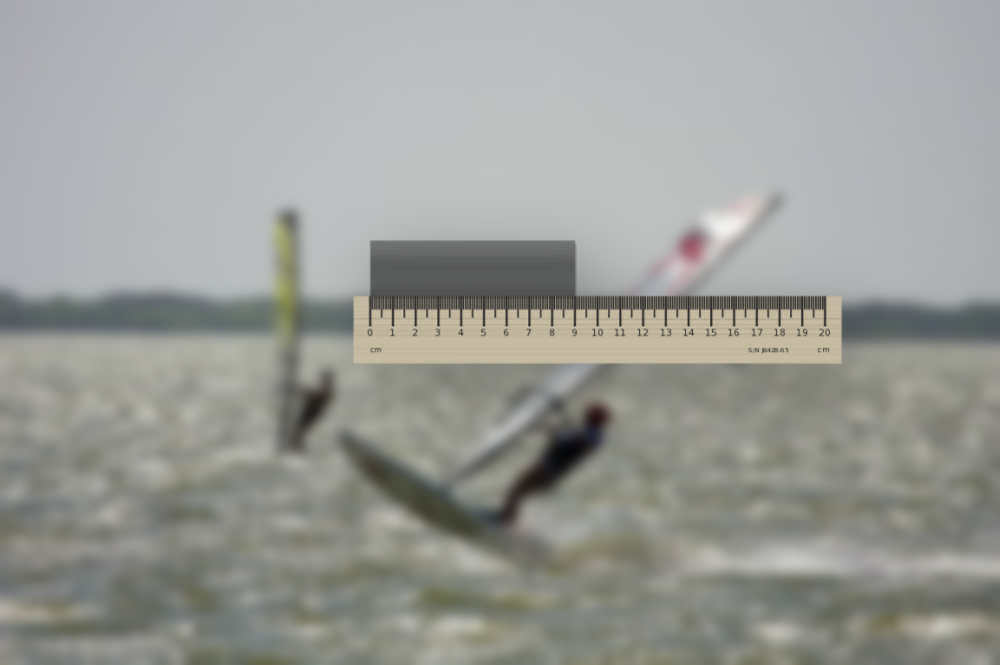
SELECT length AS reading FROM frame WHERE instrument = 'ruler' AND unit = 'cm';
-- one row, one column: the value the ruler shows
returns 9 cm
